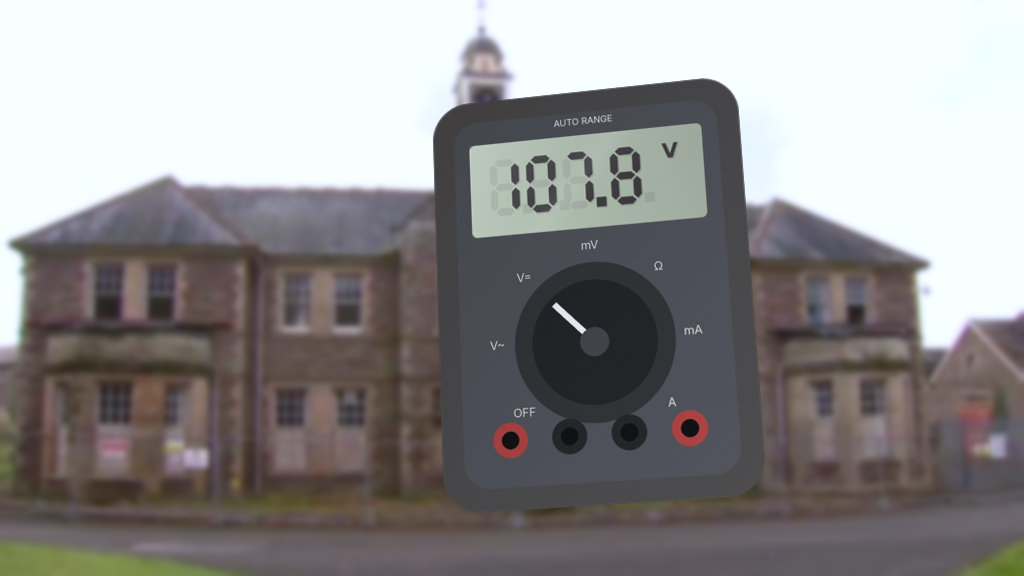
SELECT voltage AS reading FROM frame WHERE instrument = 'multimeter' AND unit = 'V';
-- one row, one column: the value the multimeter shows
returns 107.8 V
